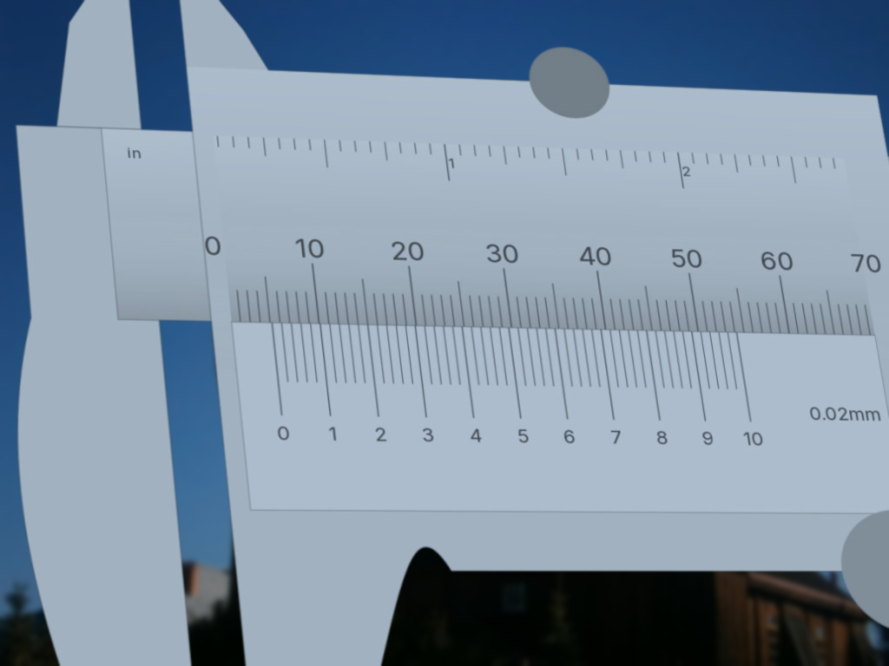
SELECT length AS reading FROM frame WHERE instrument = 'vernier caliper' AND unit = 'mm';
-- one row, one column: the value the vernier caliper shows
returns 5.2 mm
